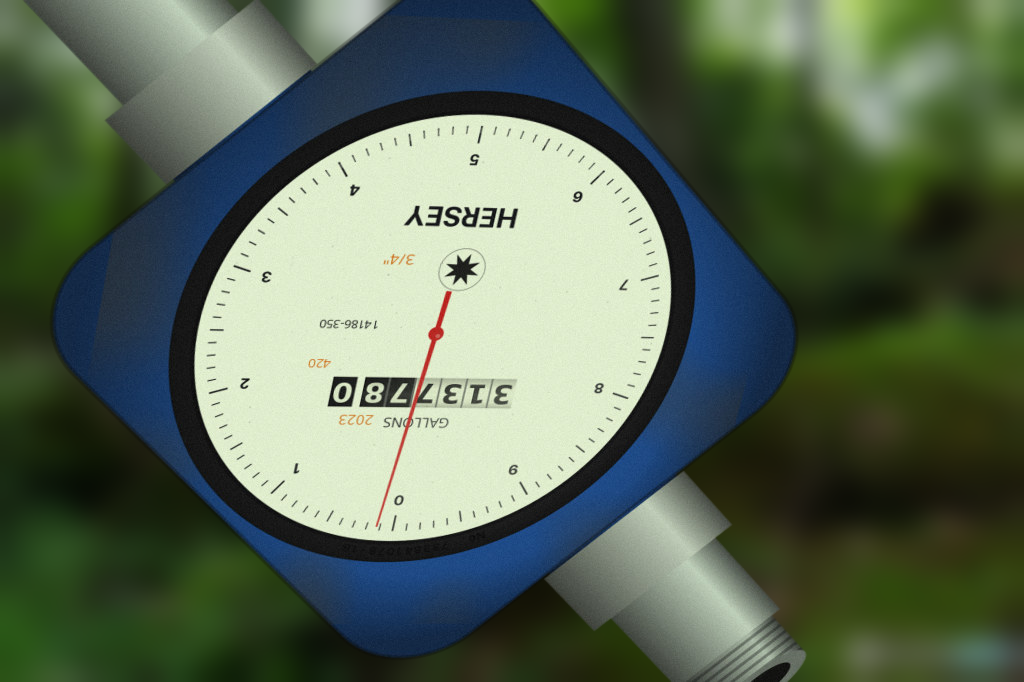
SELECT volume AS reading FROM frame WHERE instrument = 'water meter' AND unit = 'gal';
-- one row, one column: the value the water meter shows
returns 3137780.1 gal
